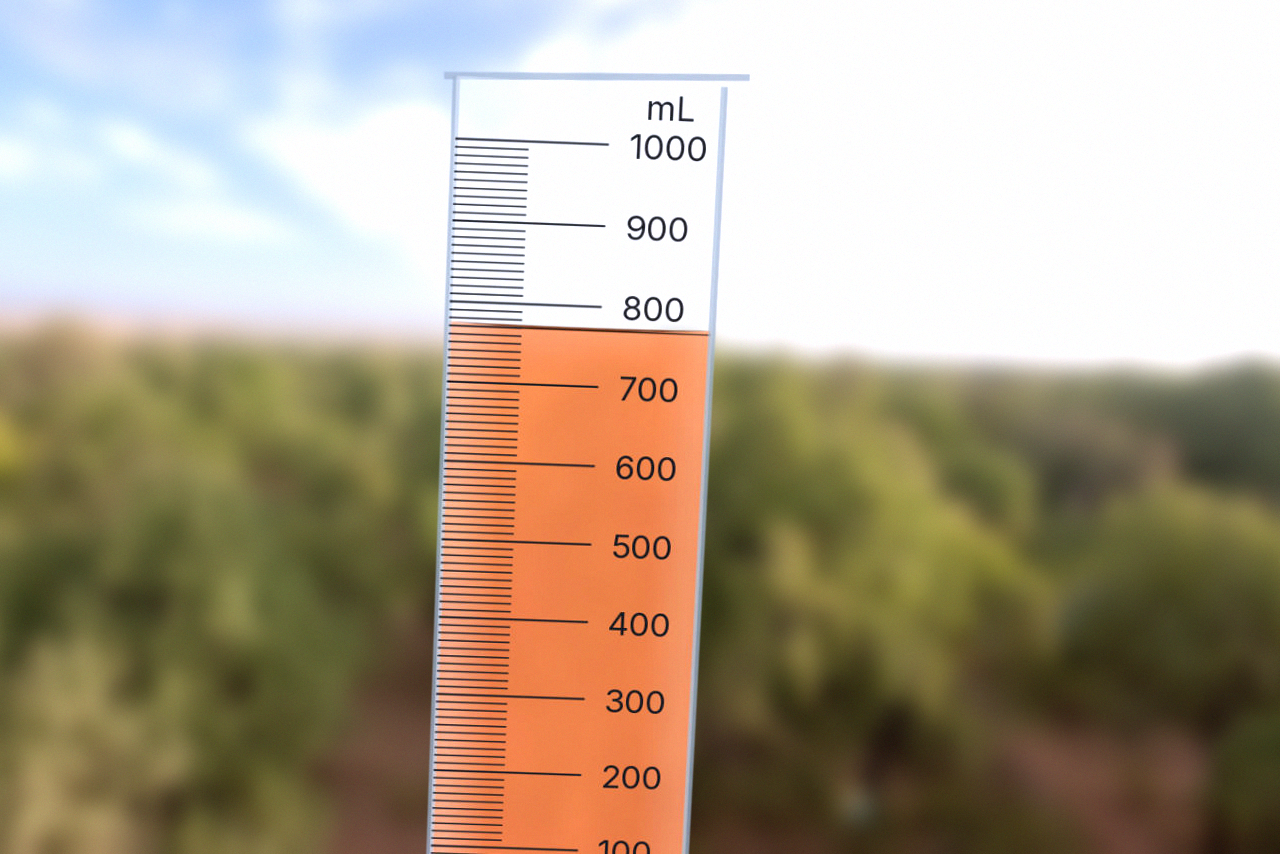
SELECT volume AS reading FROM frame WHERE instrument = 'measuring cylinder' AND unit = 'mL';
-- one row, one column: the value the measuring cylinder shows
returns 770 mL
